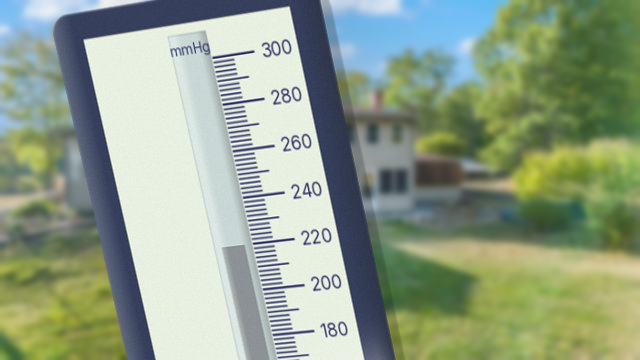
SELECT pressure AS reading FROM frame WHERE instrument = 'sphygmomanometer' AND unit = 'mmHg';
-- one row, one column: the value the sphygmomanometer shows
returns 220 mmHg
